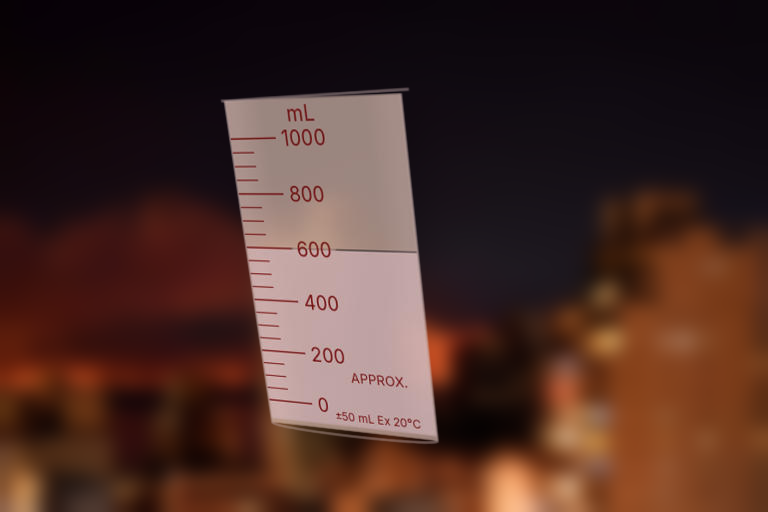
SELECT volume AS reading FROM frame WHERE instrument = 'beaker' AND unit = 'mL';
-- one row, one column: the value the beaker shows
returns 600 mL
